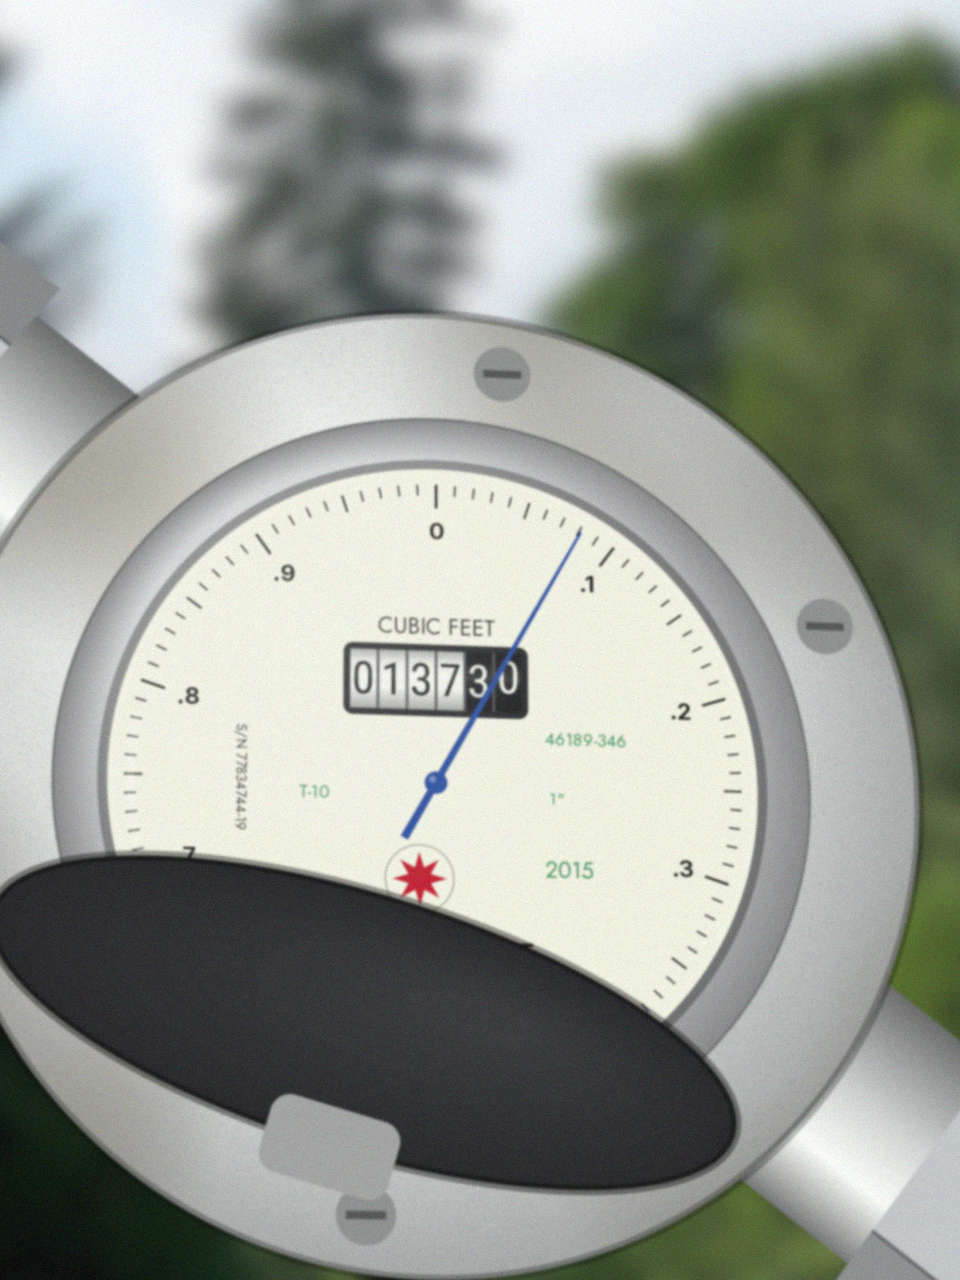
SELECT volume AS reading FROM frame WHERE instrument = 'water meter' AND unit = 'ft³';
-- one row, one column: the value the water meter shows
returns 13730.08 ft³
